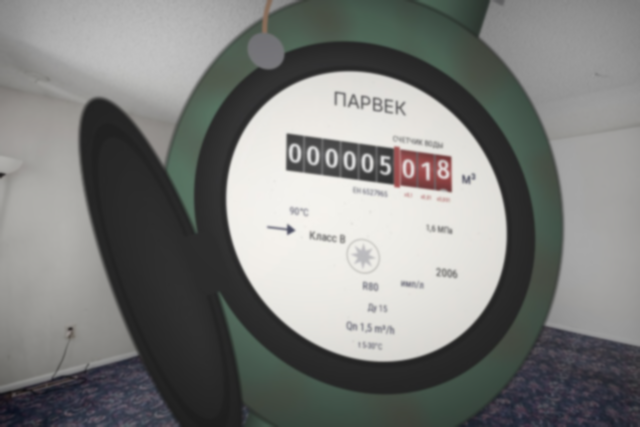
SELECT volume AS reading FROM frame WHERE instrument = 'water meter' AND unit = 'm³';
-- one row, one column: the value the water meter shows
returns 5.018 m³
